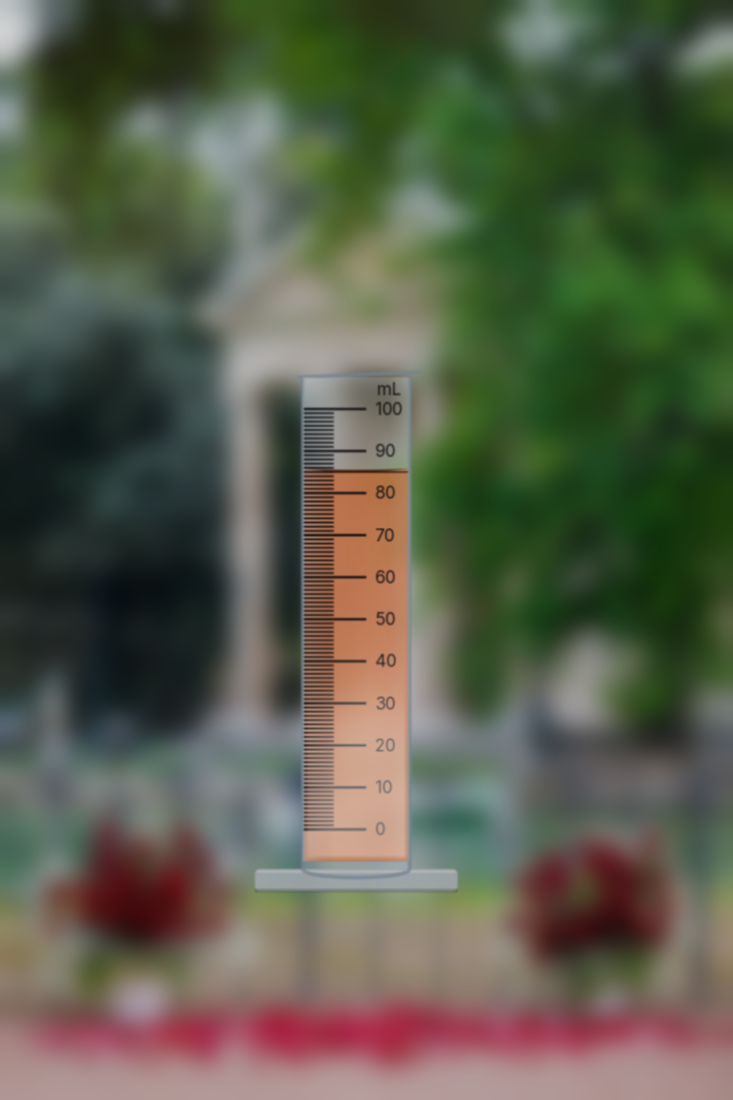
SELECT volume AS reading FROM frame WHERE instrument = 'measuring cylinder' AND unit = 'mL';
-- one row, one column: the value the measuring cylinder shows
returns 85 mL
